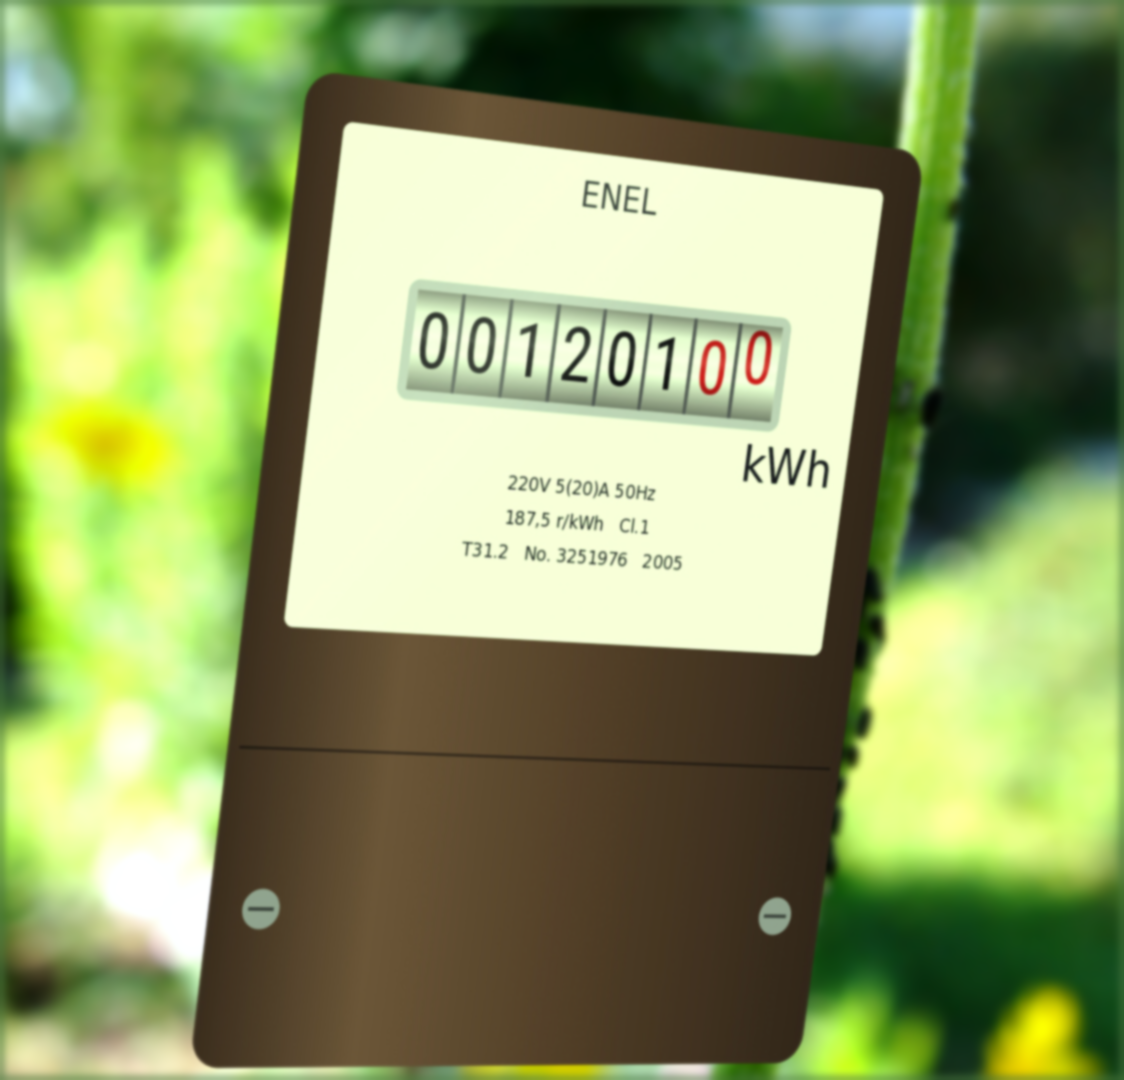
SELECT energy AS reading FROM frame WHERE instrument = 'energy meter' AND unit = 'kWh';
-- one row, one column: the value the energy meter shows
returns 1201.00 kWh
